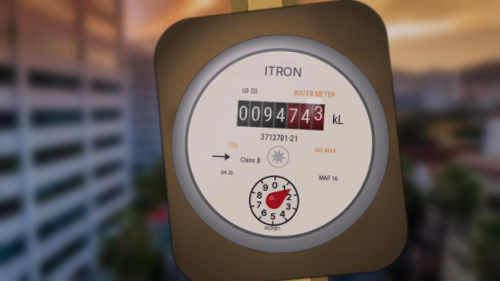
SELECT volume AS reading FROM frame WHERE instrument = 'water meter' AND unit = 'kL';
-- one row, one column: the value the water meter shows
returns 94.7431 kL
